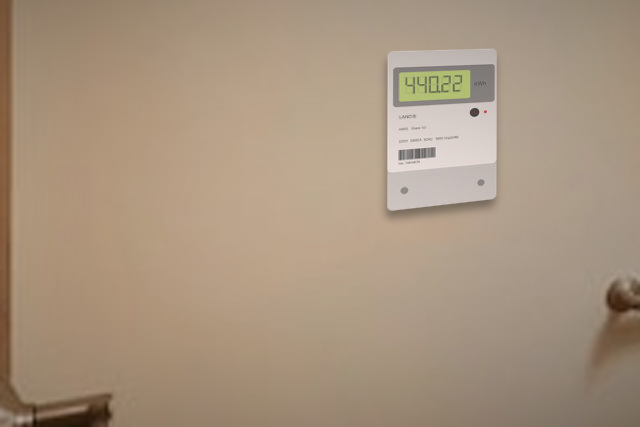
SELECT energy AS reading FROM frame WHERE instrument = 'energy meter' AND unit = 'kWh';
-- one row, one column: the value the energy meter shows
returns 440.22 kWh
